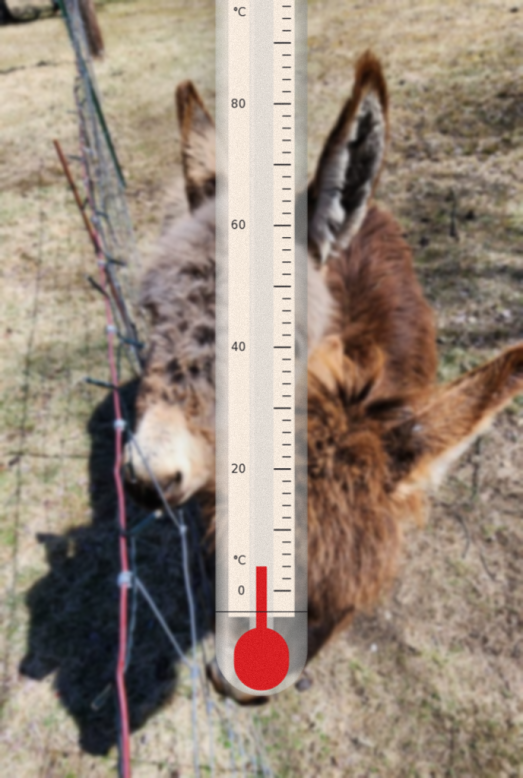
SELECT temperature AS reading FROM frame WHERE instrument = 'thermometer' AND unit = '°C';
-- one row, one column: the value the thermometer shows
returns 4 °C
